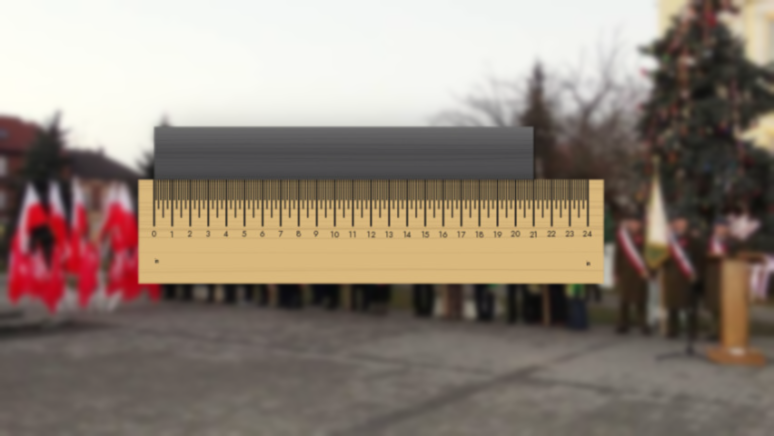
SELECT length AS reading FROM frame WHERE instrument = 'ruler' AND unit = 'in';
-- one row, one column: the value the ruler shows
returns 21 in
